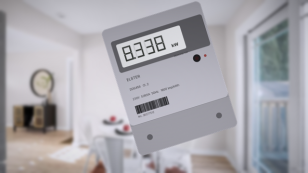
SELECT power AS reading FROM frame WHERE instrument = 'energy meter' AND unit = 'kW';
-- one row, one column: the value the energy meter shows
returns 8.338 kW
